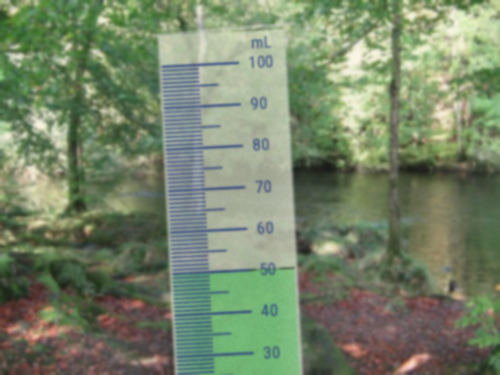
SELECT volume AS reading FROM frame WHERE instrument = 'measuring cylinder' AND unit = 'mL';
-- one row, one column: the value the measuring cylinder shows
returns 50 mL
